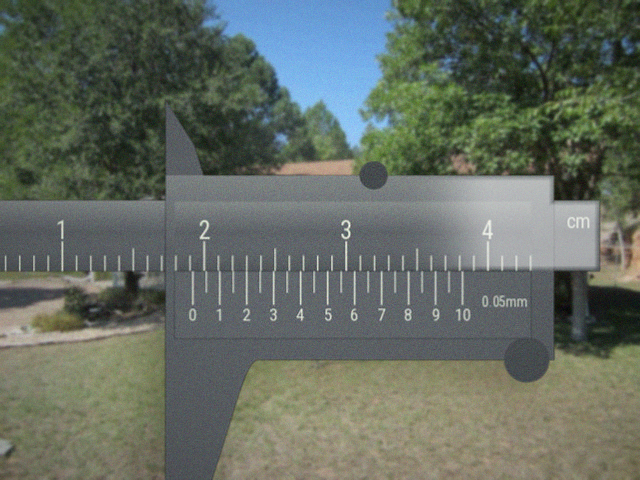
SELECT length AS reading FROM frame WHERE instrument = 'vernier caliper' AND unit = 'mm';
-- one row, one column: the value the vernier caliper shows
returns 19.2 mm
